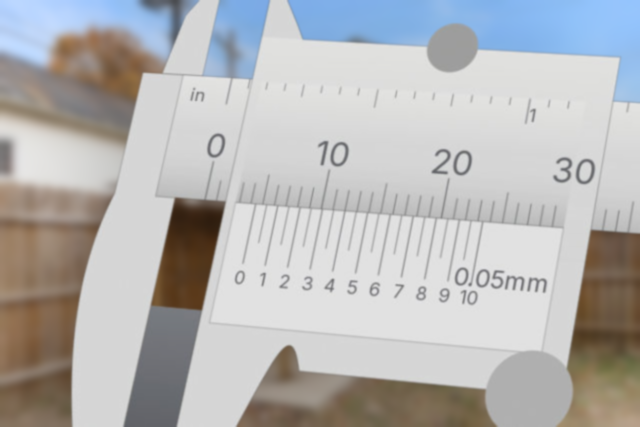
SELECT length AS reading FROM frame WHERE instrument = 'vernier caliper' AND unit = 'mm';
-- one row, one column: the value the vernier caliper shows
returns 4.4 mm
